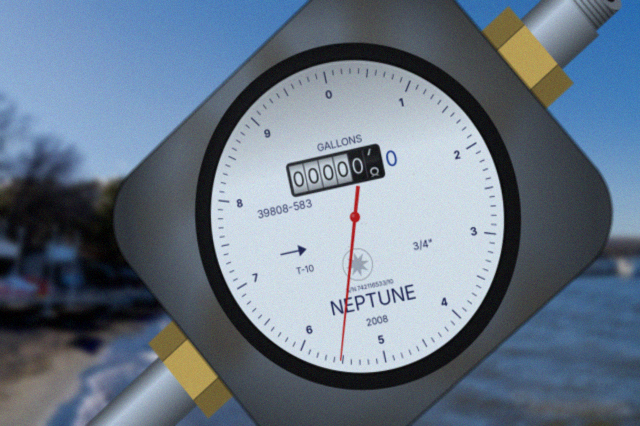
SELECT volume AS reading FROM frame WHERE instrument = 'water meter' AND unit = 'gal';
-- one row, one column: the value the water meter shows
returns 75.5 gal
